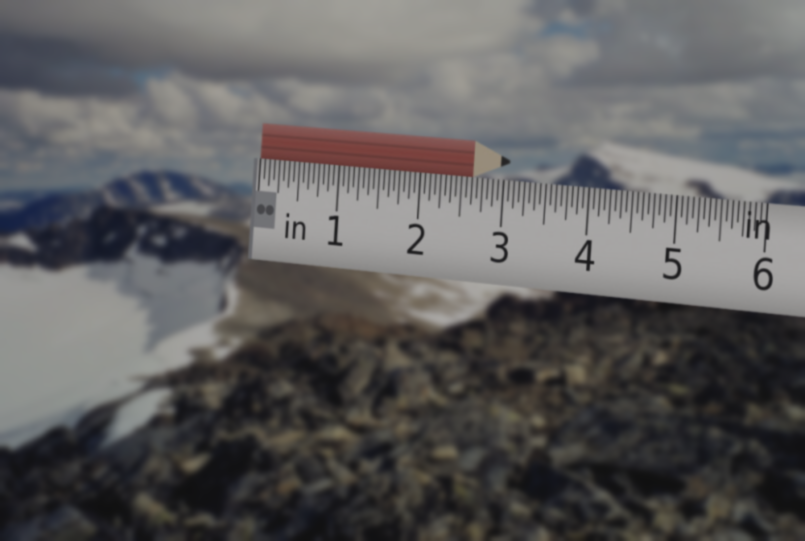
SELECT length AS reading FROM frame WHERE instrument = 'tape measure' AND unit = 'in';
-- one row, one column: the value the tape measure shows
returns 3.0625 in
